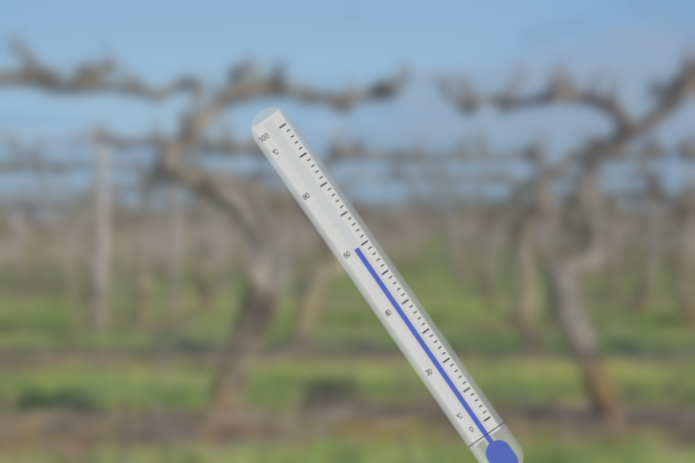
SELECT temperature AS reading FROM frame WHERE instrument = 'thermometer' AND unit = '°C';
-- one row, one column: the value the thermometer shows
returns 60 °C
